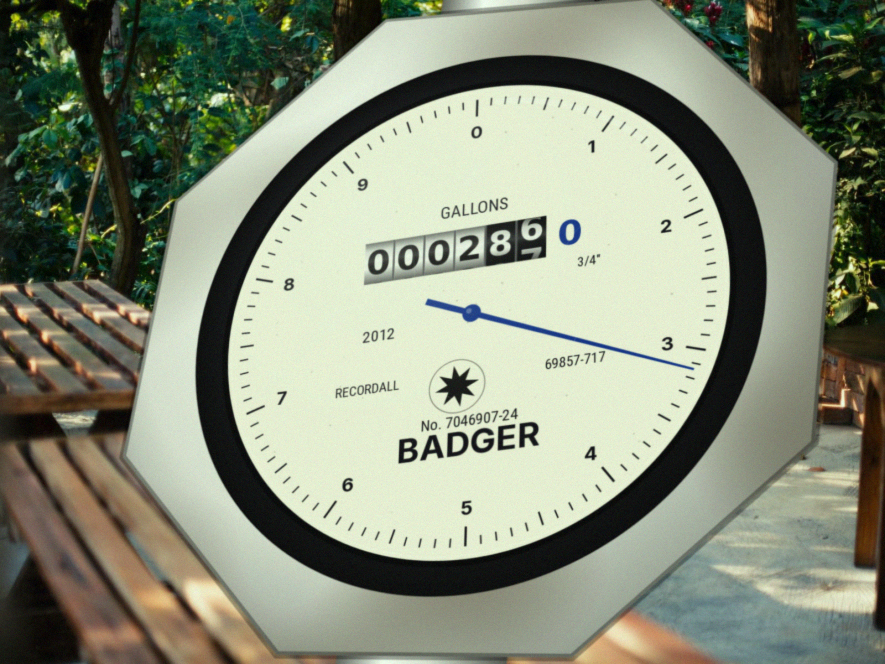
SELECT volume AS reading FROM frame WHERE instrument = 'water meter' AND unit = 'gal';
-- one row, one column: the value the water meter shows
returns 2863.1 gal
